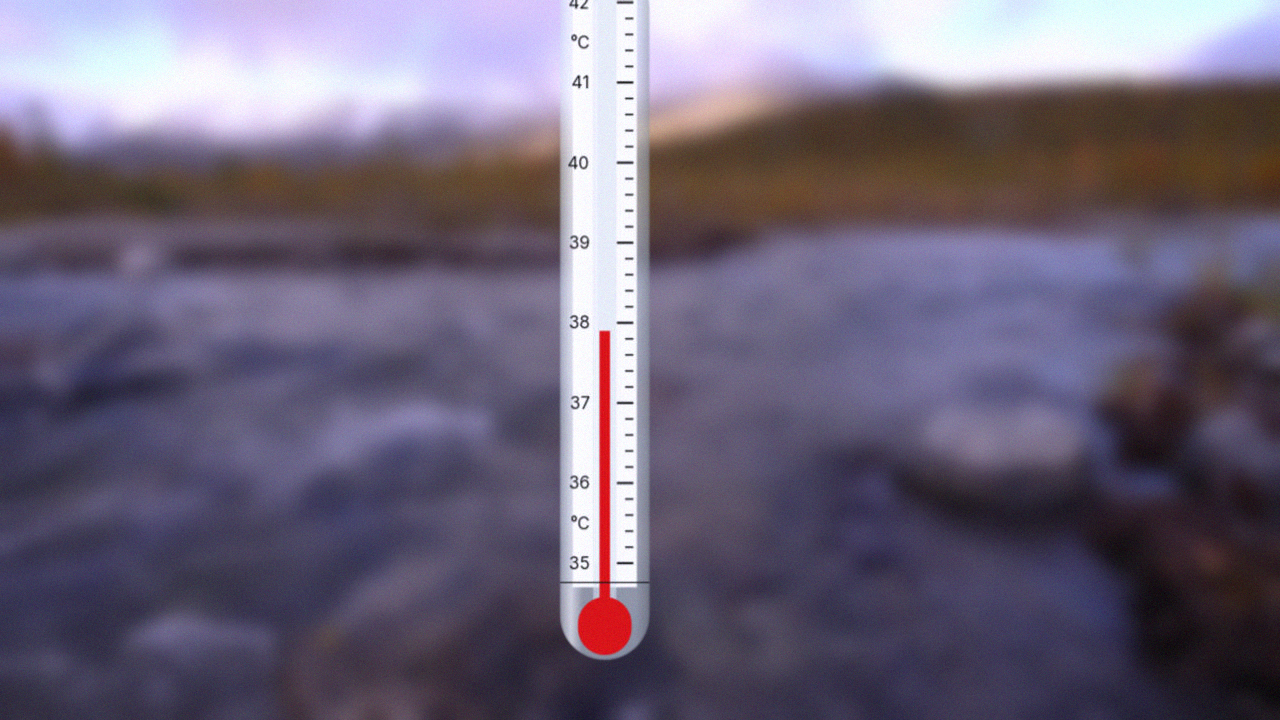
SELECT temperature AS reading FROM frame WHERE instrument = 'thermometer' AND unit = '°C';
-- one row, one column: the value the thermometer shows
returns 37.9 °C
